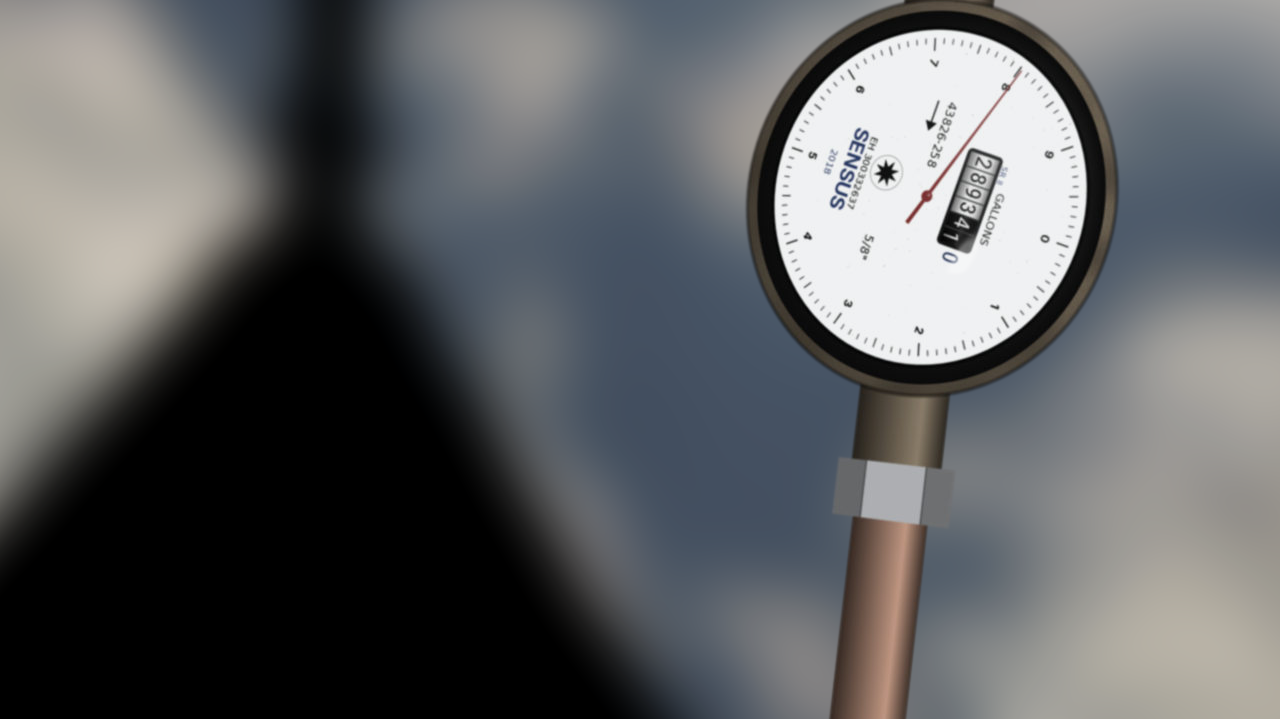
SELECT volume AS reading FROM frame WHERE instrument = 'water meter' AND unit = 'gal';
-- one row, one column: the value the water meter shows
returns 2893408.0 gal
